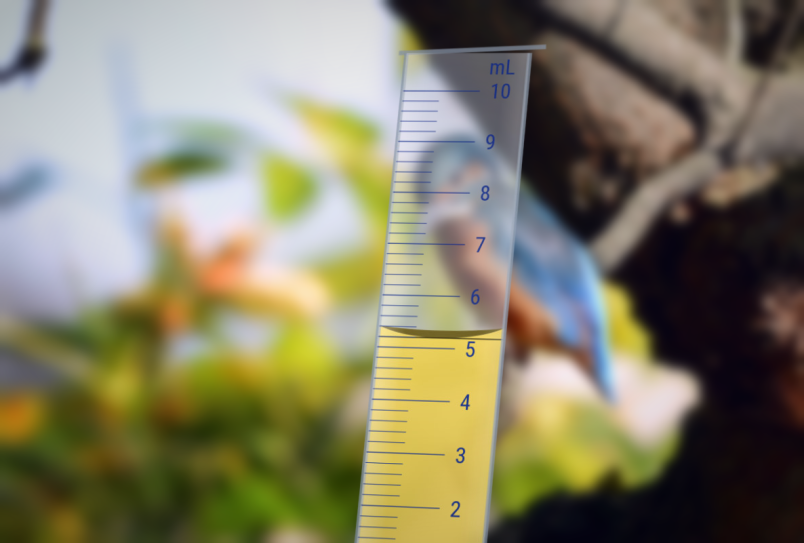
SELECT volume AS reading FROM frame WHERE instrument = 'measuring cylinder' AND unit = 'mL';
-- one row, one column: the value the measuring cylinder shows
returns 5.2 mL
